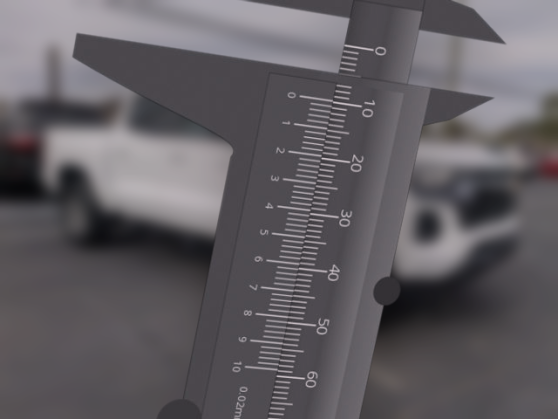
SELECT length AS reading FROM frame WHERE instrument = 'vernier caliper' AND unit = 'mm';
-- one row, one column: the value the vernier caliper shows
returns 9.8 mm
